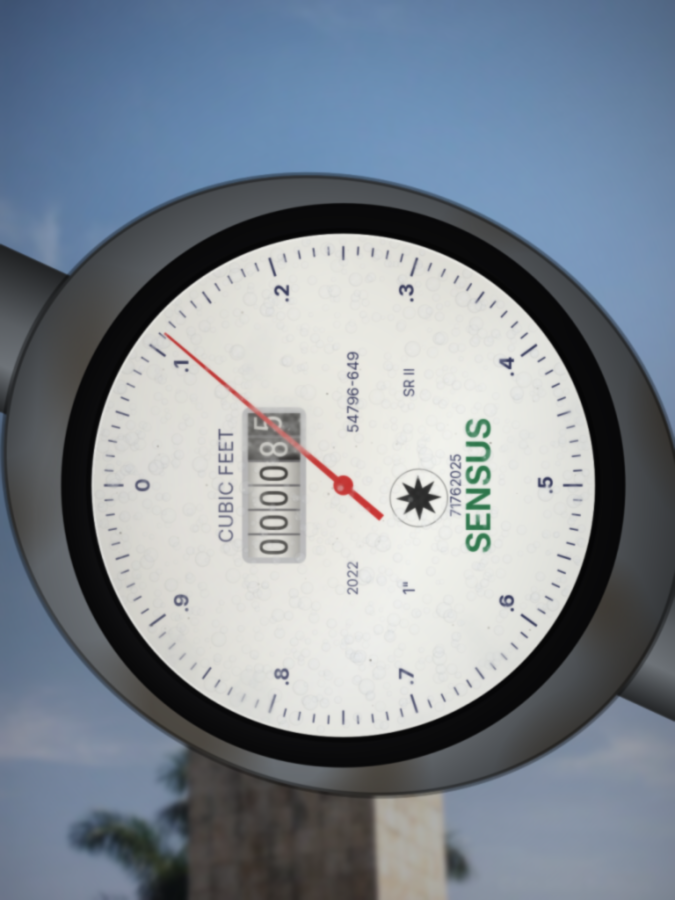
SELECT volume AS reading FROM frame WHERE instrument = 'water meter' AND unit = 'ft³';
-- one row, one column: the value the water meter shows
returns 85.11 ft³
